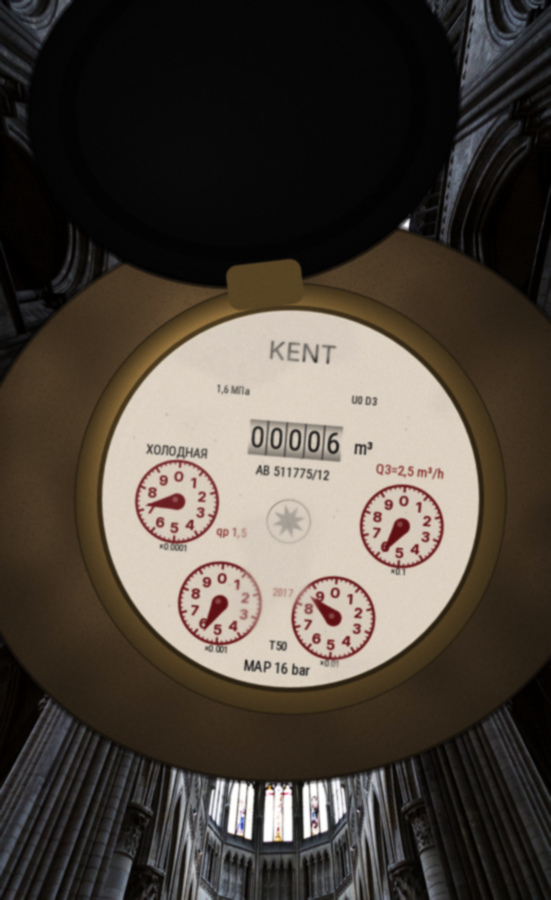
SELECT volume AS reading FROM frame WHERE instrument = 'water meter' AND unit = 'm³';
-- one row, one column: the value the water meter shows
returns 6.5857 m³
